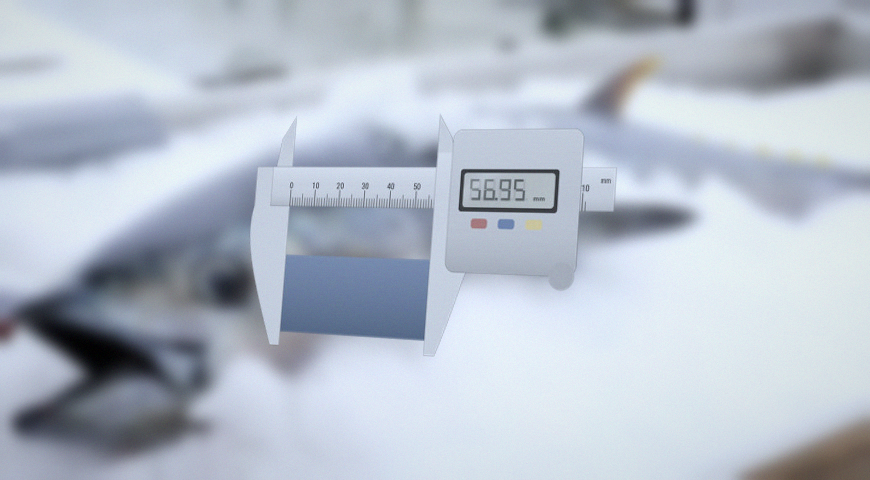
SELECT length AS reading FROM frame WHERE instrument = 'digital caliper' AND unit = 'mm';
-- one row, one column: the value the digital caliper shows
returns 56.95 mm
